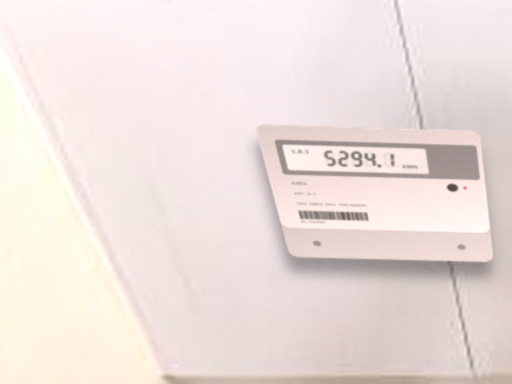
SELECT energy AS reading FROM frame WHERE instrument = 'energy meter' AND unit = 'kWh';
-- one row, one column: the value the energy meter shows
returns 5294.1 kWh
